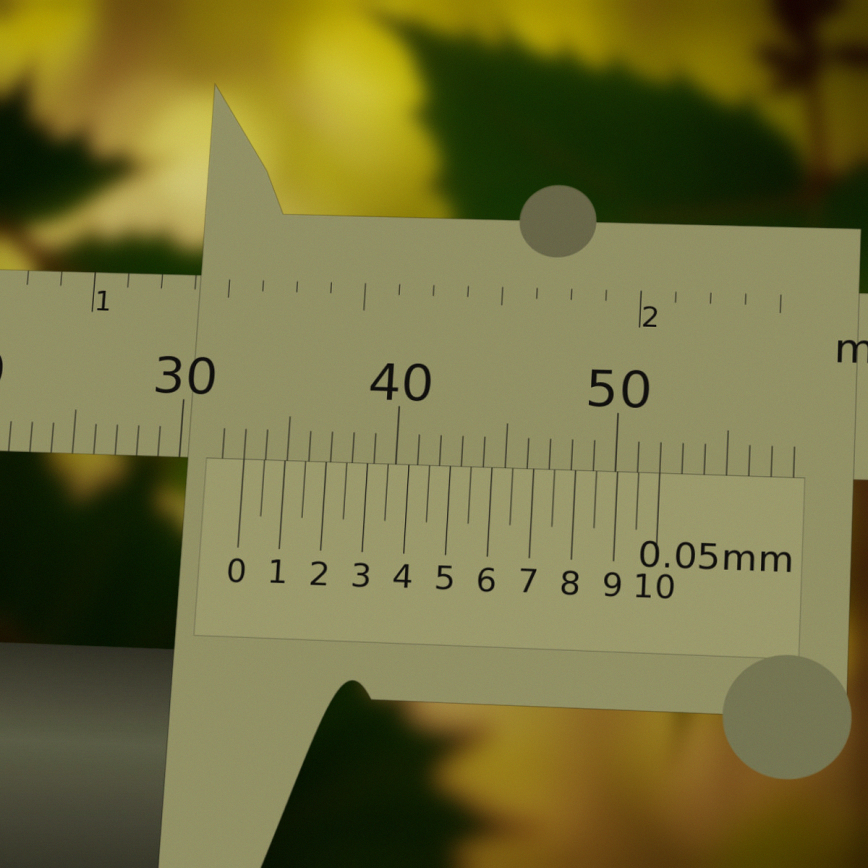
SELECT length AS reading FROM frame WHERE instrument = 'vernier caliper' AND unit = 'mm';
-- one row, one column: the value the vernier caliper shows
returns 33.00 mm
